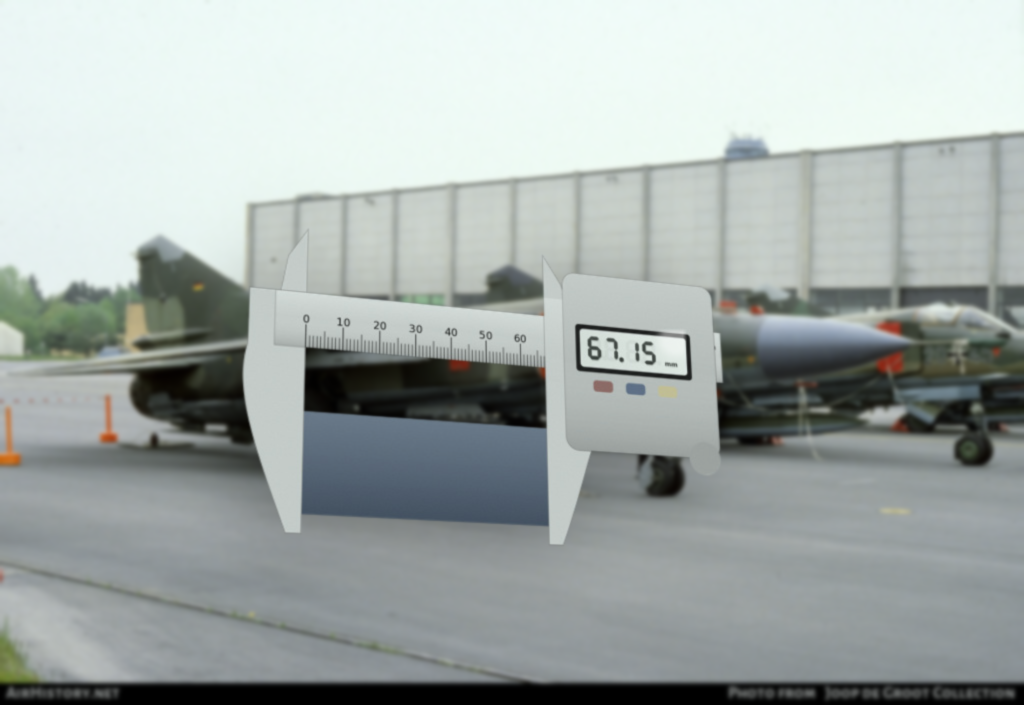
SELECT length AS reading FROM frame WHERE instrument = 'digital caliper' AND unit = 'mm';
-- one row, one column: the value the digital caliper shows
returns 67.15 mm
